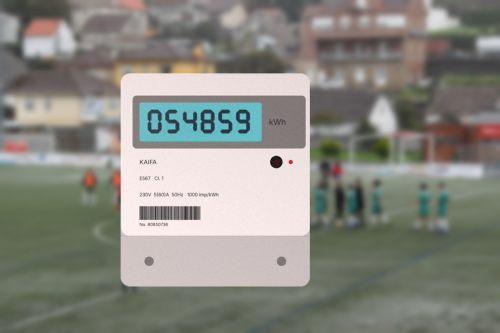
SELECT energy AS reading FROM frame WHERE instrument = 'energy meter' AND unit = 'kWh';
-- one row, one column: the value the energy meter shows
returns 54859 kWh
